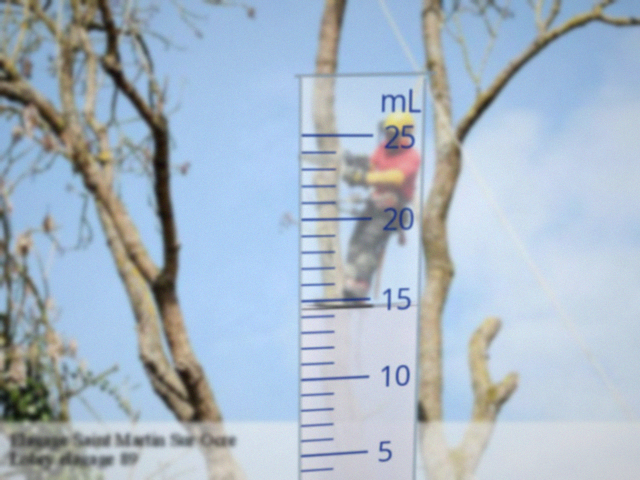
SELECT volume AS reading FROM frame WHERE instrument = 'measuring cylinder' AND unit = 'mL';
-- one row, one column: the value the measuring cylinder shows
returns 14.5 mL
